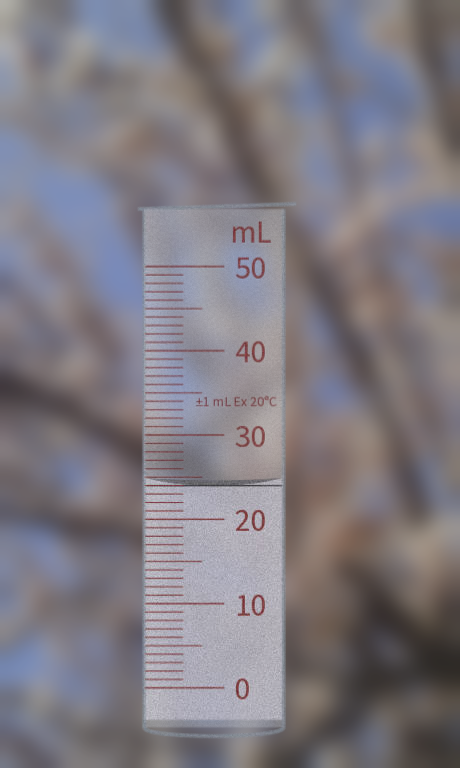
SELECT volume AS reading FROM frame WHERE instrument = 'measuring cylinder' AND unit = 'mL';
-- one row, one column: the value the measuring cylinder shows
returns 24 mL
